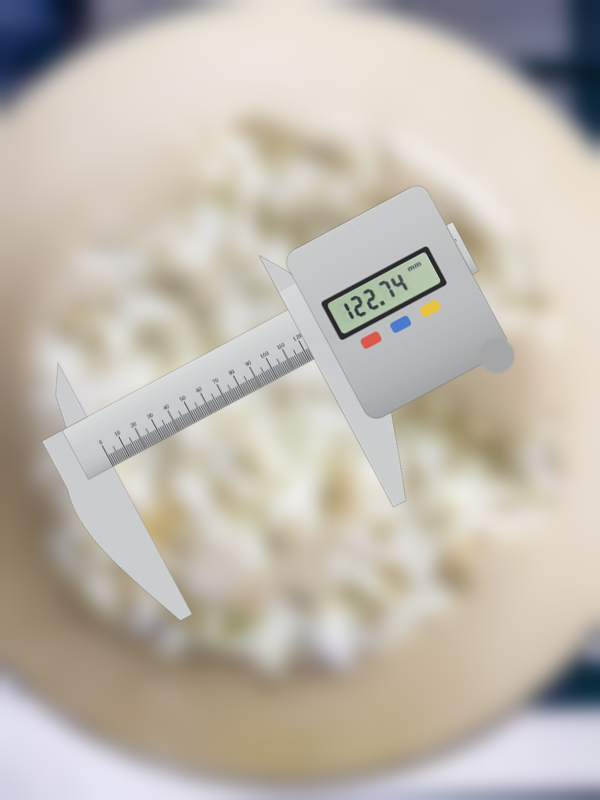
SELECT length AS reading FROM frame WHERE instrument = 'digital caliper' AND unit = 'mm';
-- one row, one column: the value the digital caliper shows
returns 122.74 mm
